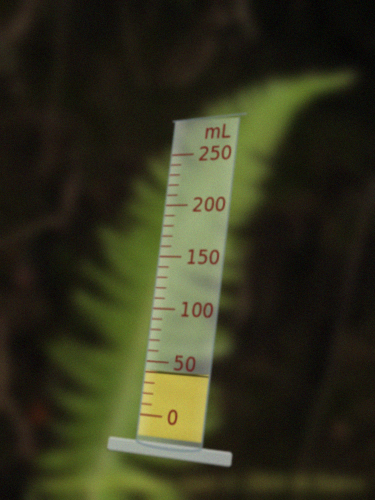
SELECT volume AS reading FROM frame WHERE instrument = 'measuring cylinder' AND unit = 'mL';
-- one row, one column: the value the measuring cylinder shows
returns 40 mL
